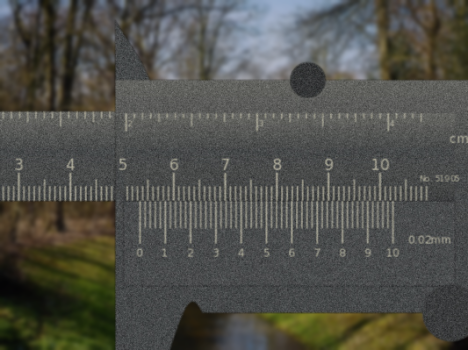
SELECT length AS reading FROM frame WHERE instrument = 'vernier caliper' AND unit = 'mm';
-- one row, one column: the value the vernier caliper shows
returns 53.5 mm
